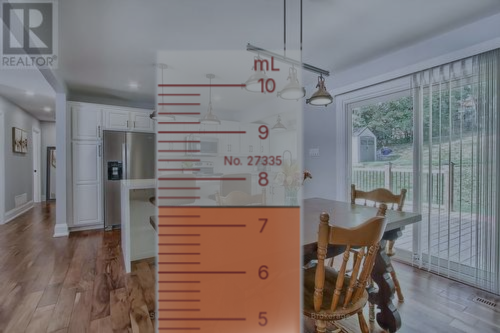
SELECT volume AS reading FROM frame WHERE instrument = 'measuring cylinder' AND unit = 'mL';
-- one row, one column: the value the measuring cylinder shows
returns 7.4 mL
